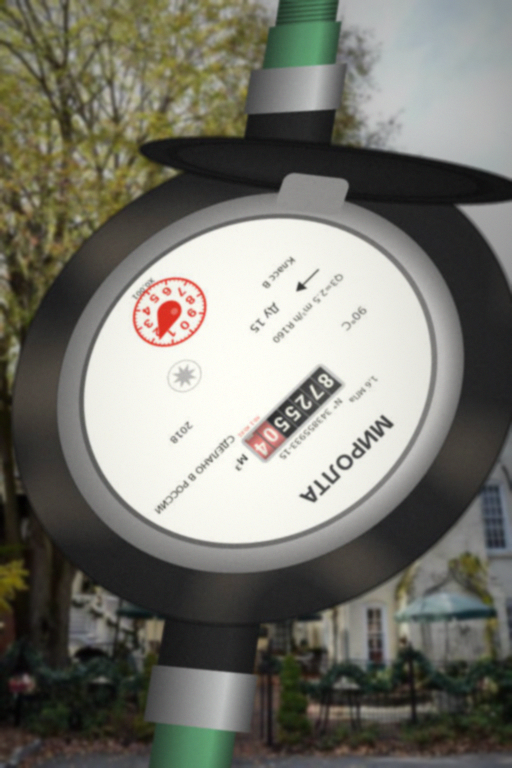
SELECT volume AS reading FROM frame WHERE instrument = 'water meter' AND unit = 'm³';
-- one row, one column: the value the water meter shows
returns 87255.041 m³
